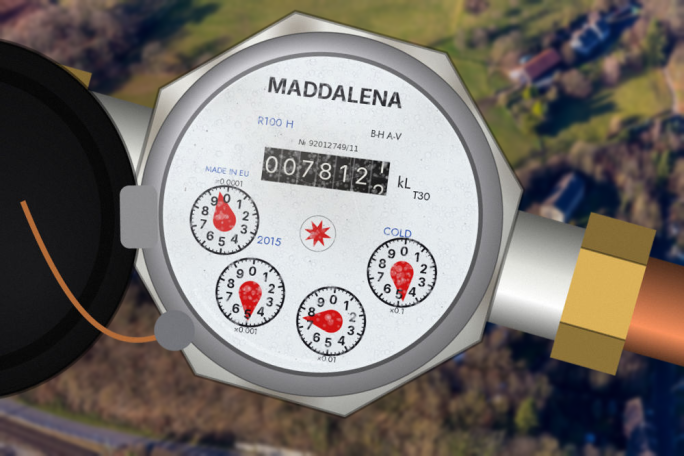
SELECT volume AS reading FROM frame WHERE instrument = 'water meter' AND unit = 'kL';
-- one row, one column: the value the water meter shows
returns 78121.4749 kL
